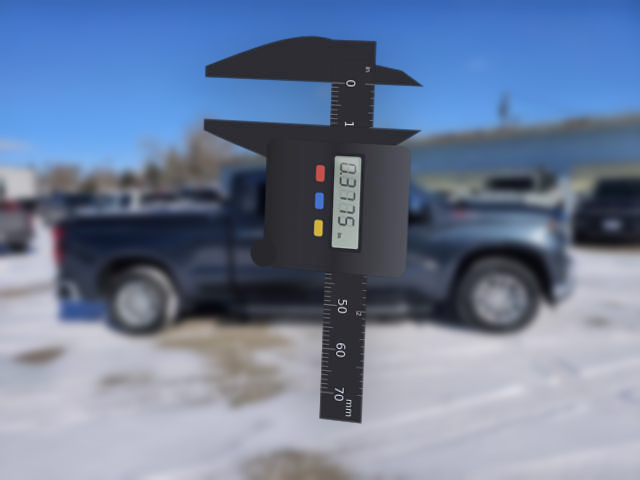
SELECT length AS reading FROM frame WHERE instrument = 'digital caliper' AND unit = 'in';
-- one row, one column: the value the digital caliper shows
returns 0.3775 in
